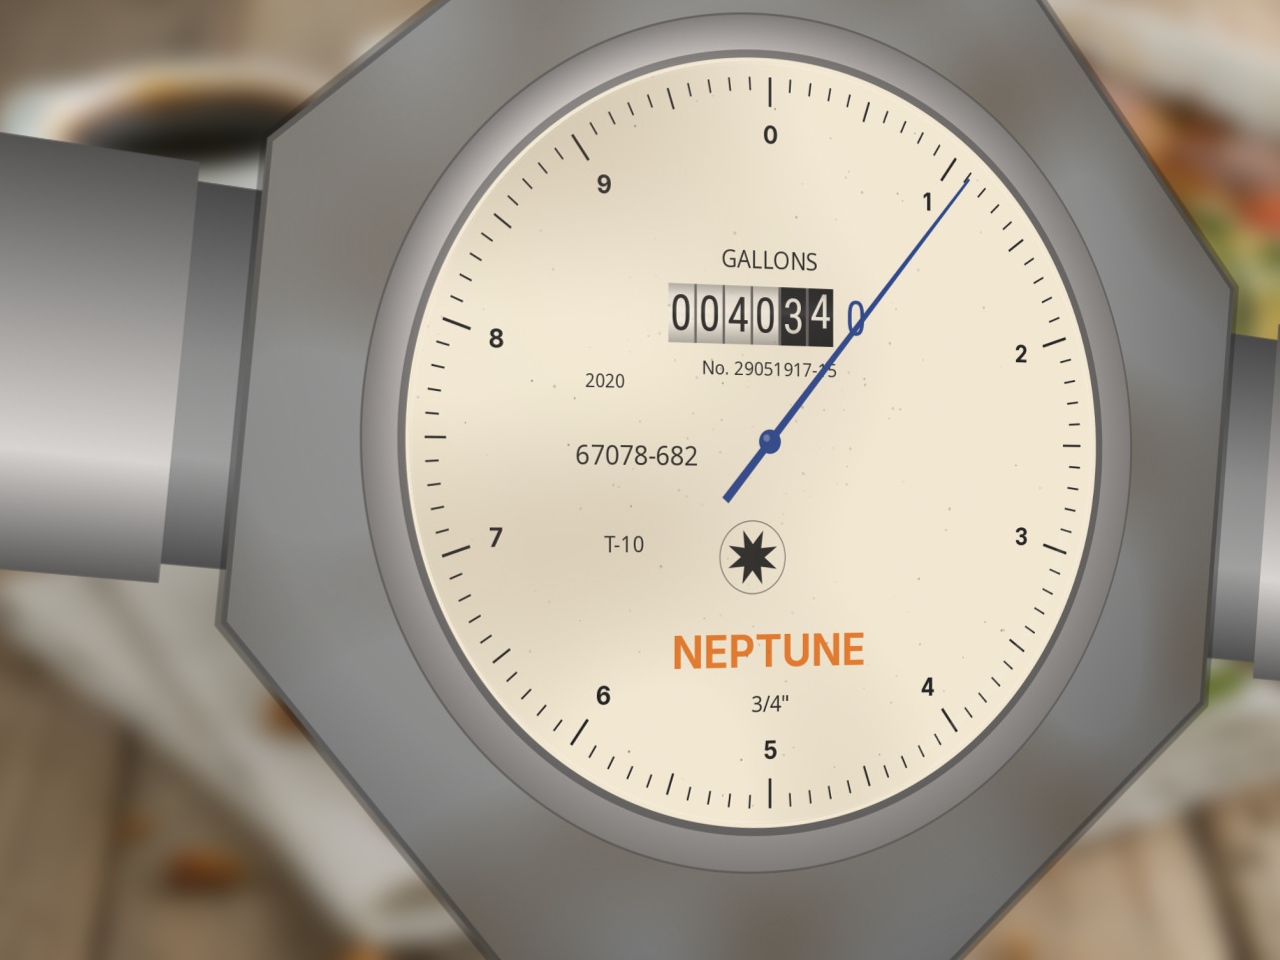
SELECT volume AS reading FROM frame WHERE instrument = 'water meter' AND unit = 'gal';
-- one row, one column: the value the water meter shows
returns 40341.1 gal
